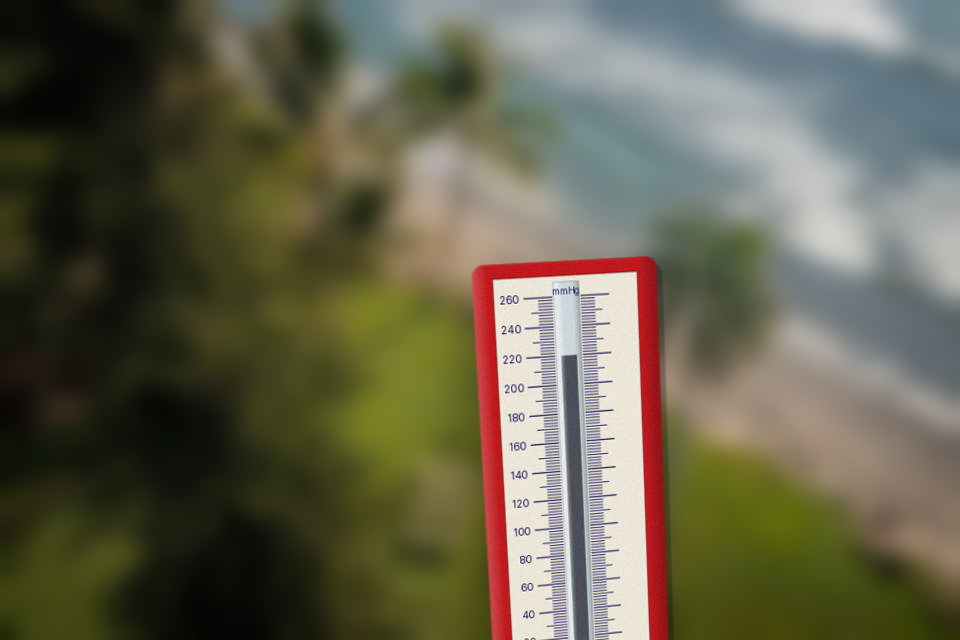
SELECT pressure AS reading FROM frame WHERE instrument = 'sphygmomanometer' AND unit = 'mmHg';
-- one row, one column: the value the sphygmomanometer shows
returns 220 mmHg
